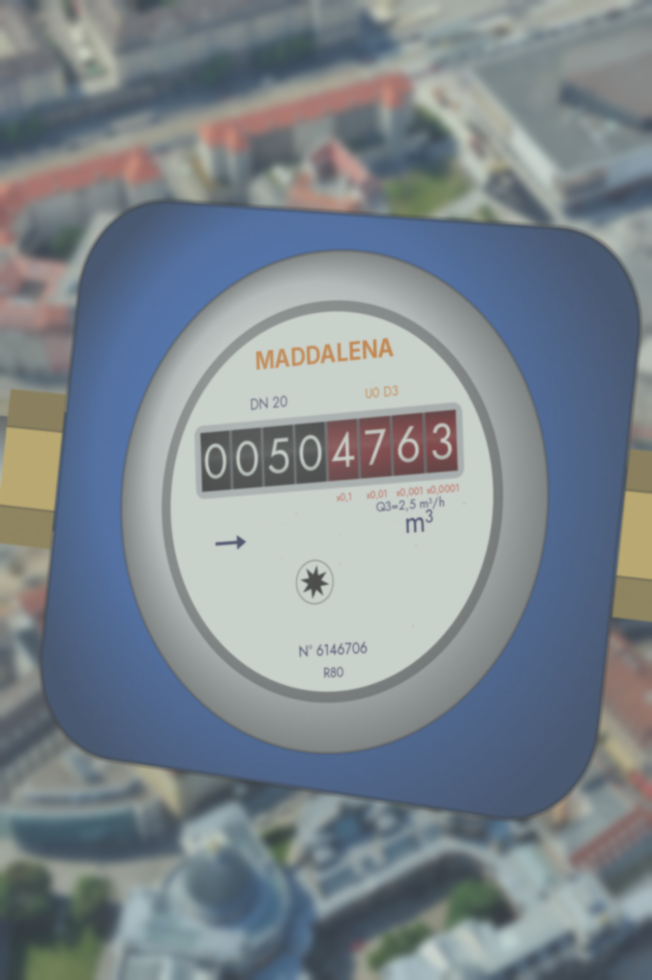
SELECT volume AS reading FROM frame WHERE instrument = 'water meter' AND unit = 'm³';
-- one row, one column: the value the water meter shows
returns 50.4763 m³
